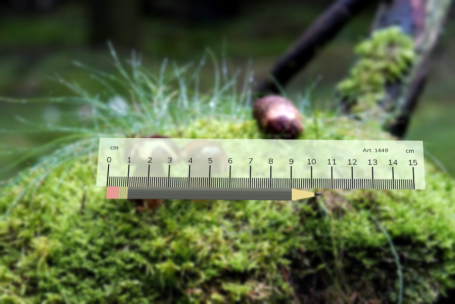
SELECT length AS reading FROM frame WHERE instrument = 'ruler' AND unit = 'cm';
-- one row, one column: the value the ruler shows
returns 10.5 cm
